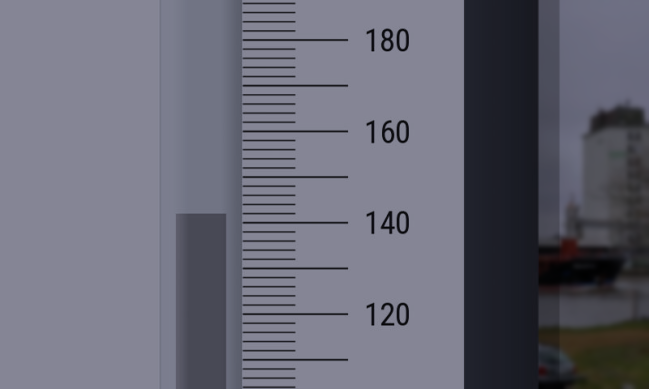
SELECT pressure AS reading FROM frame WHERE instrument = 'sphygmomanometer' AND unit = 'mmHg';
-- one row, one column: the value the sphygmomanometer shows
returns 142 mmHg
